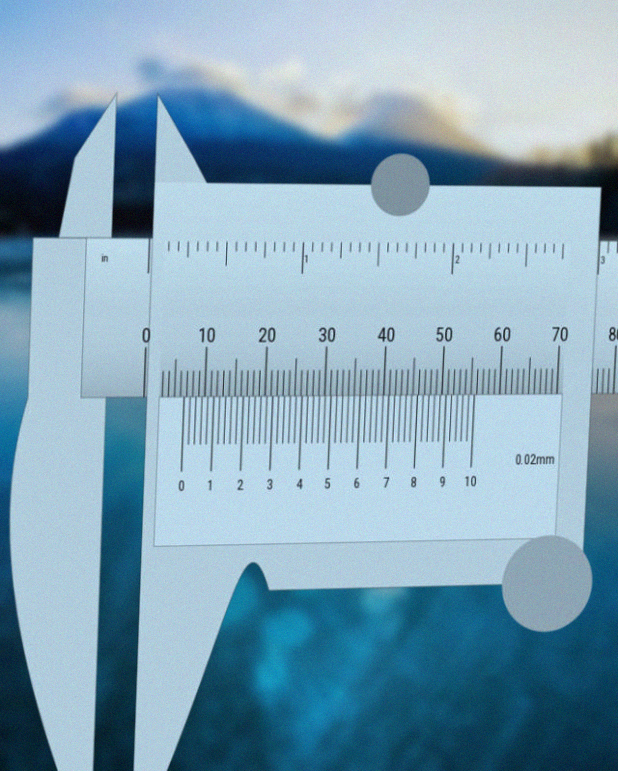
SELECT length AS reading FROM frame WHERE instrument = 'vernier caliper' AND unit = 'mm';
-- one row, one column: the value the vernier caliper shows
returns 6.6 mm
